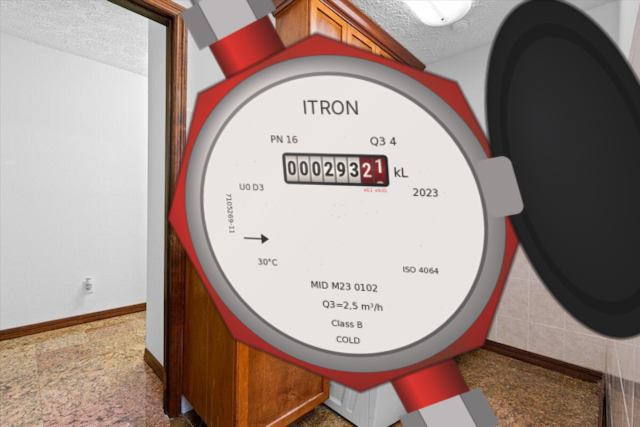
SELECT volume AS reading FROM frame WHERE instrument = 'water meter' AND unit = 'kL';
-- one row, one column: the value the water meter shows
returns 293.21 kL
